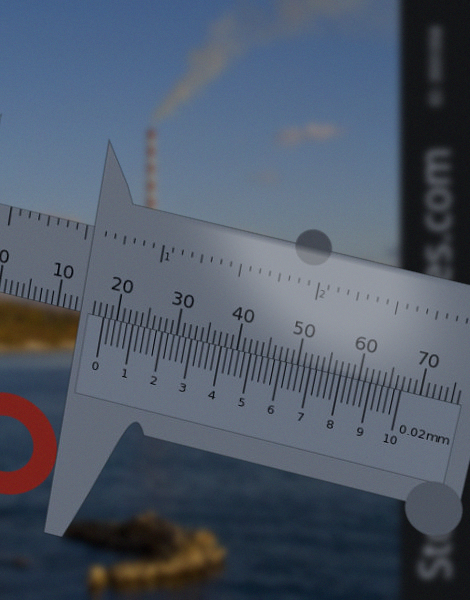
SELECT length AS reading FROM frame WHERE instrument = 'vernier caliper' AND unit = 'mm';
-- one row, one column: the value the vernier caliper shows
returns 17.8 mm
